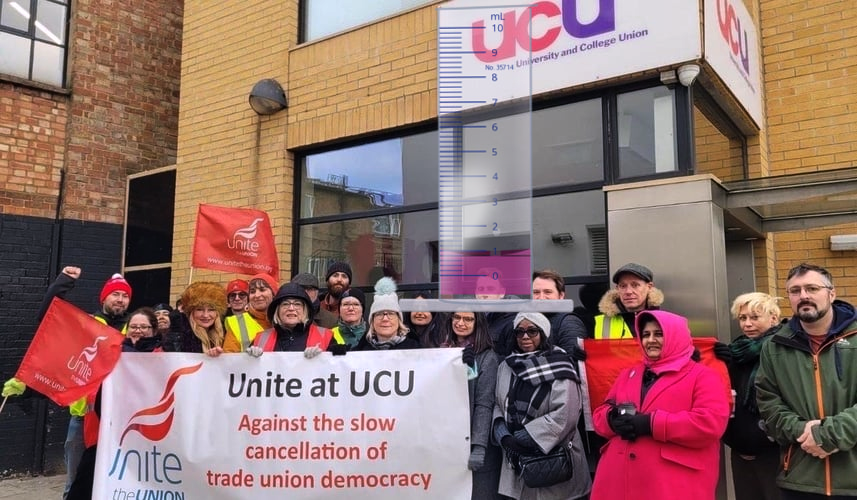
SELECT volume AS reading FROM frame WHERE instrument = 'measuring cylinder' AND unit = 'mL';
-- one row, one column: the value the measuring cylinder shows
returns 0.8 mL
